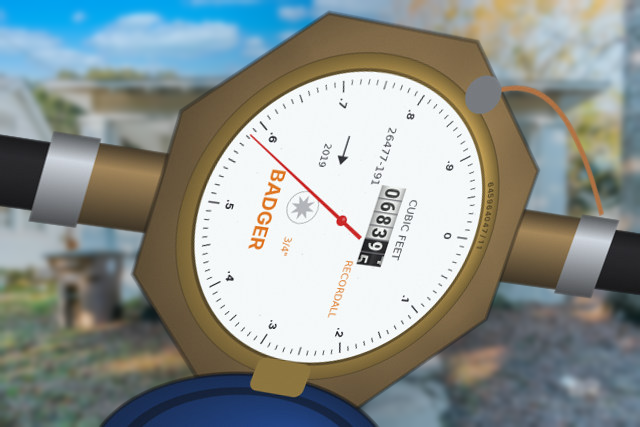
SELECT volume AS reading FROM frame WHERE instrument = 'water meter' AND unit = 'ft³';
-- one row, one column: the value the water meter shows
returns 68394.58 ft³
